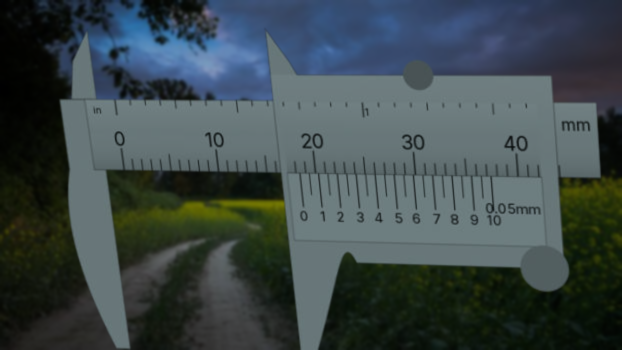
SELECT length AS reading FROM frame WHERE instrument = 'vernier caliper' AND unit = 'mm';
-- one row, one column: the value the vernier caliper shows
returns 18.4 mm
